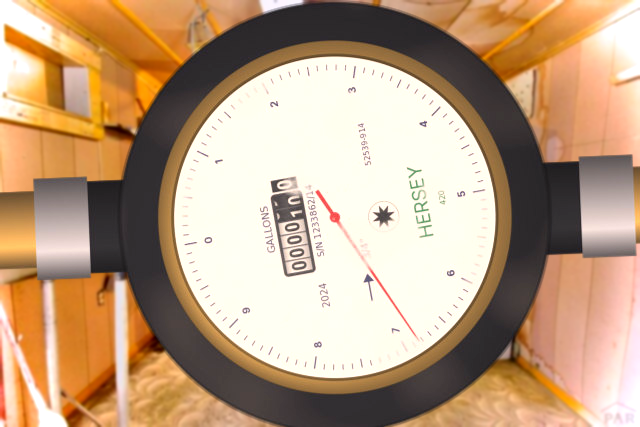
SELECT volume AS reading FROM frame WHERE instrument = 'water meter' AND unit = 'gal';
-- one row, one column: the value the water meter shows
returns 96.8 gal
